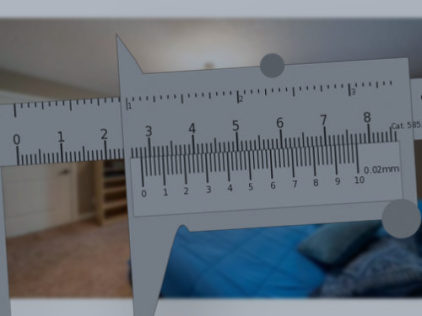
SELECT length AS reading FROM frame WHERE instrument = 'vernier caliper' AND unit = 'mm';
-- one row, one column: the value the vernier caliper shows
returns 28.0 mm
